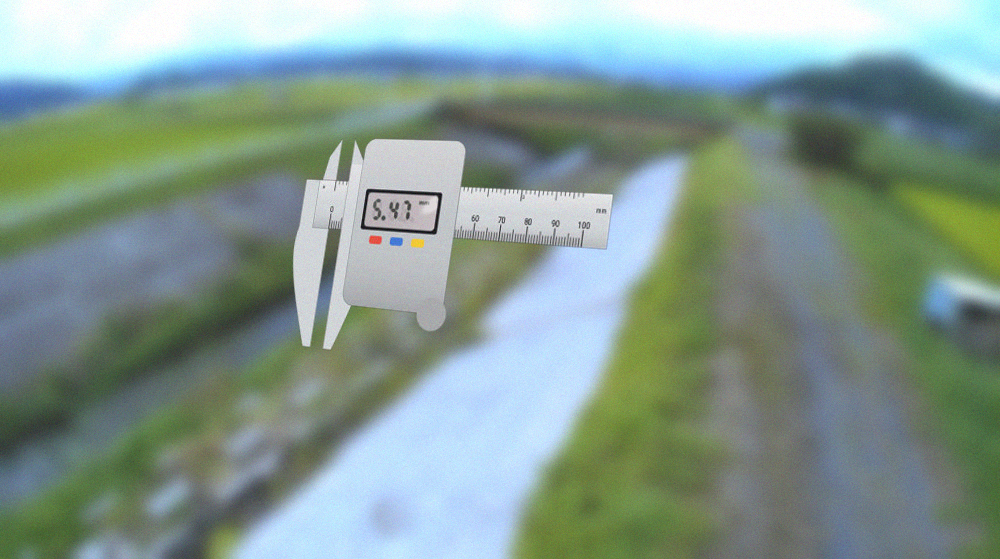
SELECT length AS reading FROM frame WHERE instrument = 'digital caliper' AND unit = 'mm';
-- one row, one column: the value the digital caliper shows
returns 5.47 mm
